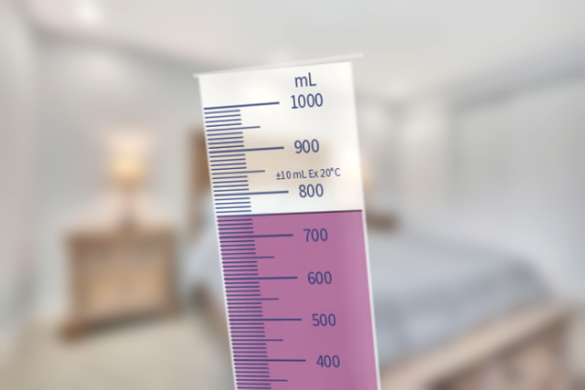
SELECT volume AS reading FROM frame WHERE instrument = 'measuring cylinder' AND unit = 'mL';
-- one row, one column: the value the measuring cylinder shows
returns 750 mL
